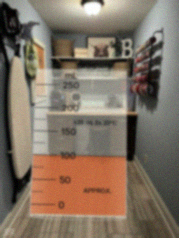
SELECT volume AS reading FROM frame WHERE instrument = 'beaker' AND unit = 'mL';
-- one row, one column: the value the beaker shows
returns 100 mL
